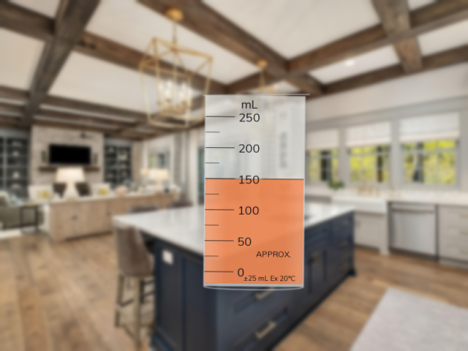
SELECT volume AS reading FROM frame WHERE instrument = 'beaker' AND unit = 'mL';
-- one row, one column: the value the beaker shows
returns 150 mL
